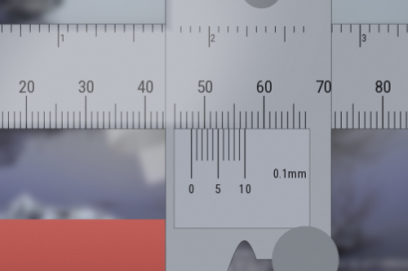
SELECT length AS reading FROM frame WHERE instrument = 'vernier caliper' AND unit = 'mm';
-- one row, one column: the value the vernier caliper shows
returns 47.8 mm
